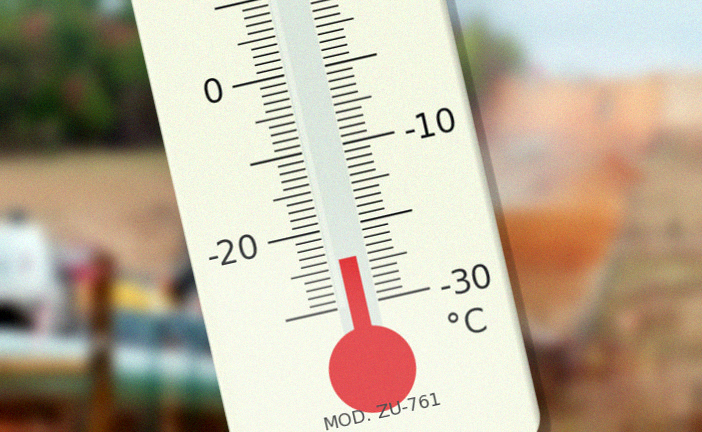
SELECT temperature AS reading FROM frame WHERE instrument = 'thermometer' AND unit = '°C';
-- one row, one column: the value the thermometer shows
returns -24 °C
